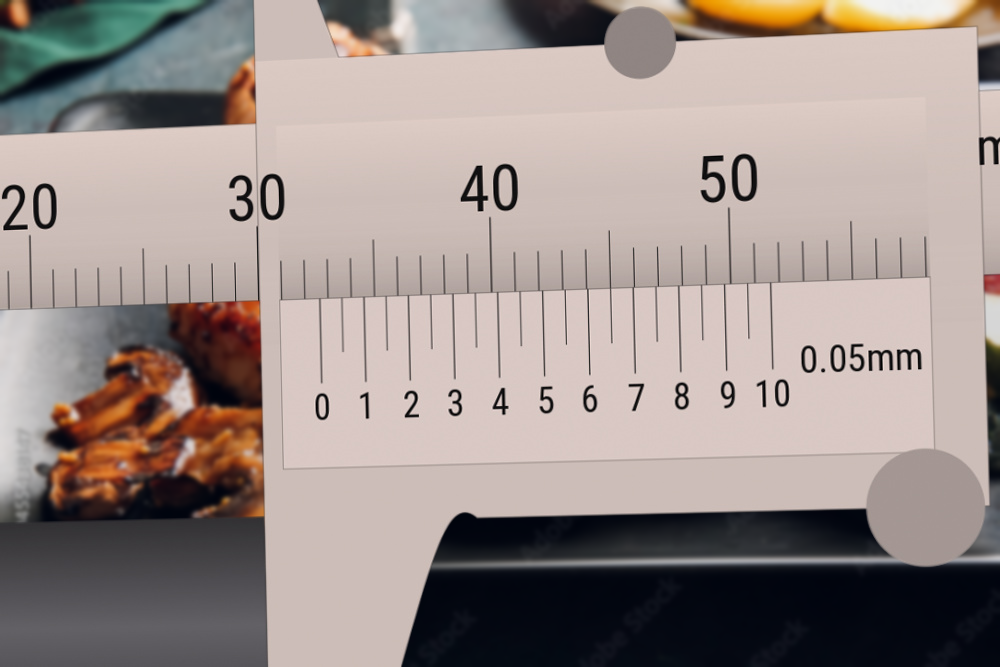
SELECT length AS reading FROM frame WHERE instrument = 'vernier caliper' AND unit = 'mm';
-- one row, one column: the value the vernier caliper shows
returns 32.65 mm
